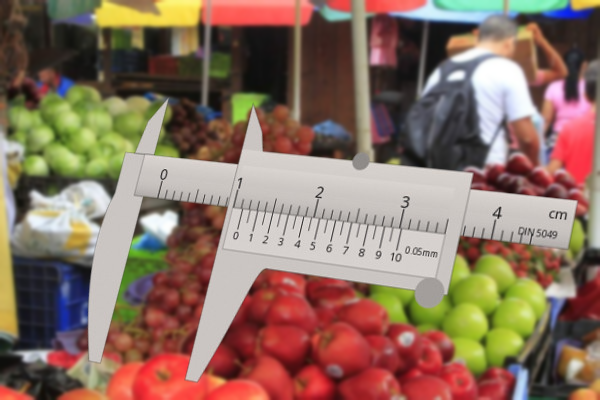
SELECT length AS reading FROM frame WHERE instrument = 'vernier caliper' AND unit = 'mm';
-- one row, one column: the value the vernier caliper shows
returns 11.2 mm
